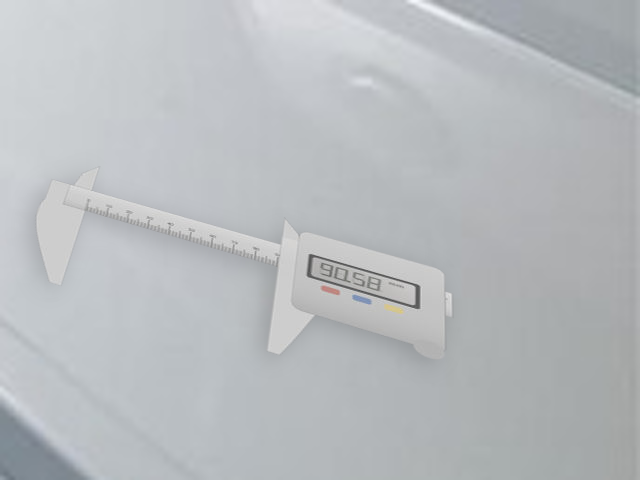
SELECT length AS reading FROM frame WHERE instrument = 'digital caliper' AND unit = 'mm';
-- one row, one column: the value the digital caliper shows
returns 90.58 mm
